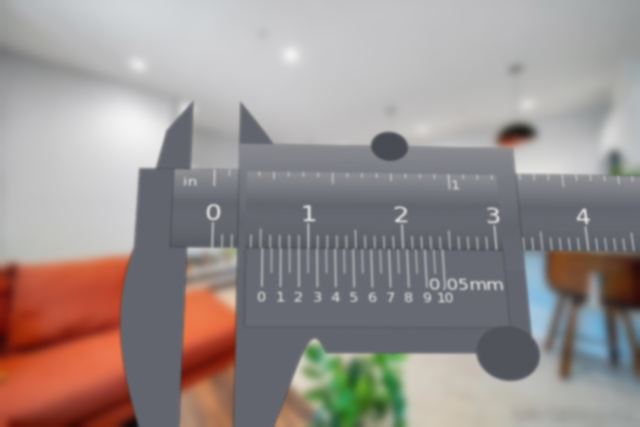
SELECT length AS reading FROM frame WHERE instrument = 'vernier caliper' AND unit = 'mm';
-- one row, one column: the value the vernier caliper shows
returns 5.2 mm
